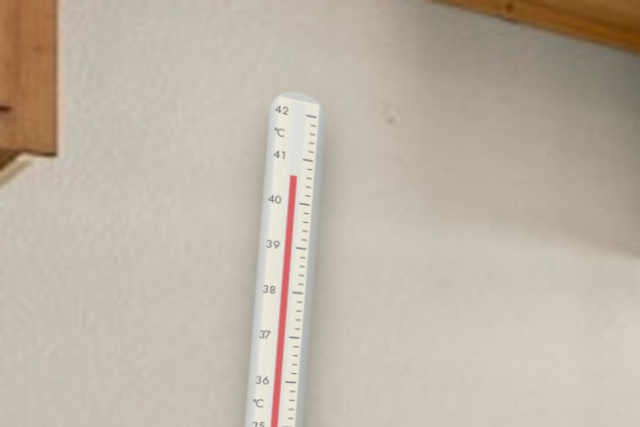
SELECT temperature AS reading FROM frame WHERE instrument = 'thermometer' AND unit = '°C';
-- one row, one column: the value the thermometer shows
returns 40.6 °C
